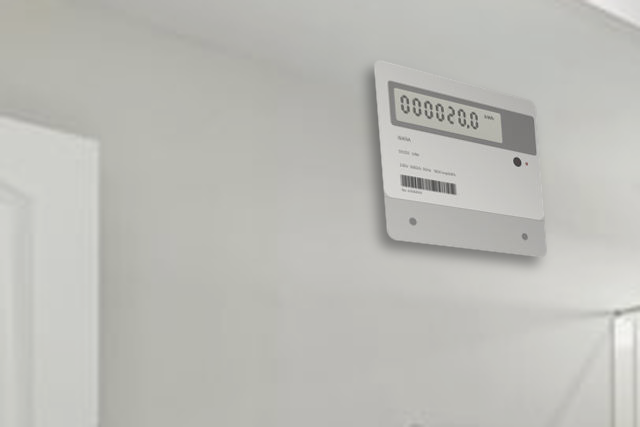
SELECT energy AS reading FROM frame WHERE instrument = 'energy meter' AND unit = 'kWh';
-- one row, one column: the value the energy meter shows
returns 20.0 kWh
